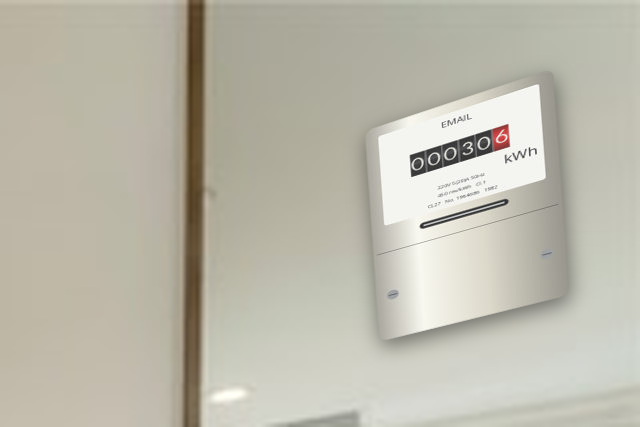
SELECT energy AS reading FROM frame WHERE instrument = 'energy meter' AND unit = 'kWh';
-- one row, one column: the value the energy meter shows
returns 30.6 kWh
